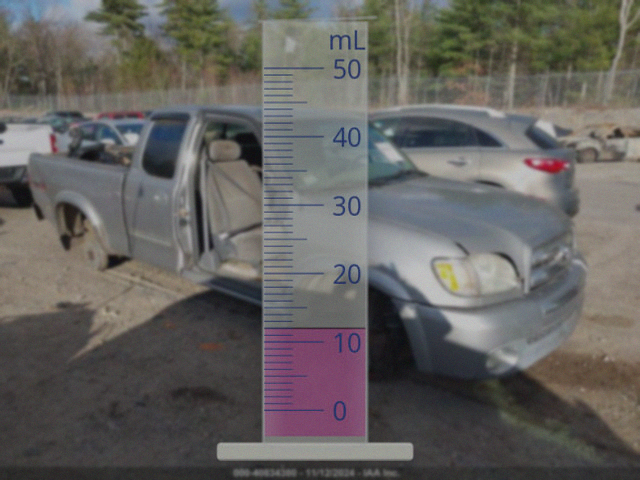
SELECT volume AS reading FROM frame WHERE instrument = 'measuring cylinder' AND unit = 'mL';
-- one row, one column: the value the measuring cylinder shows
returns 12 mL
